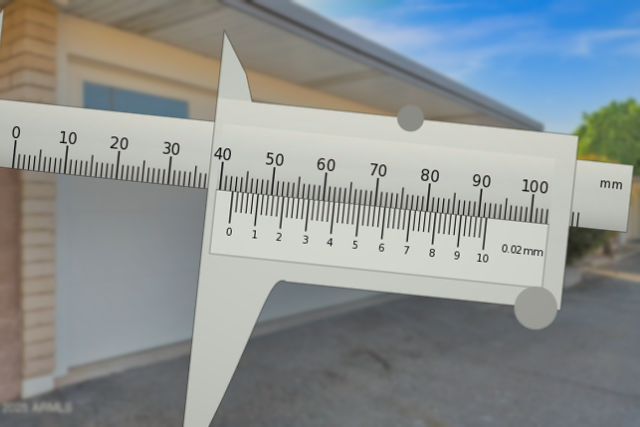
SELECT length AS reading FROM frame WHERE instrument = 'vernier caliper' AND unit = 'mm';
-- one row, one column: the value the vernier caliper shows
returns 42.5 mm
